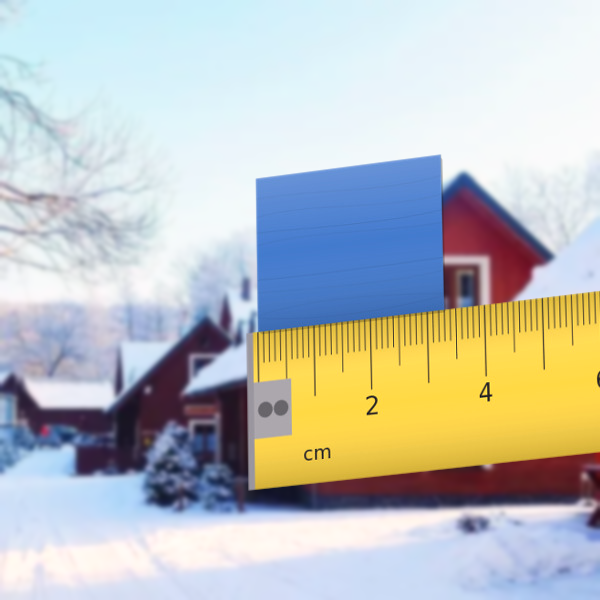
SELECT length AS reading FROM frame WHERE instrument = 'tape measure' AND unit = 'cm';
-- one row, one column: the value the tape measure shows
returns 3.3 cm
